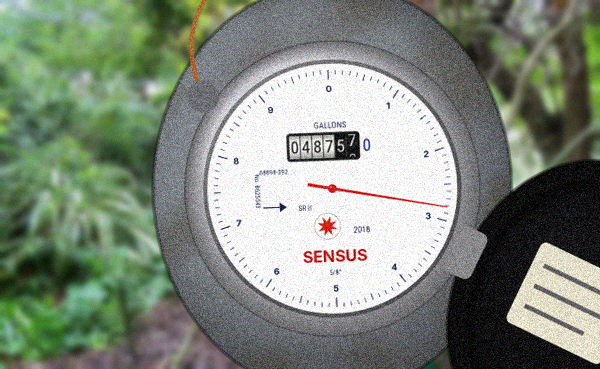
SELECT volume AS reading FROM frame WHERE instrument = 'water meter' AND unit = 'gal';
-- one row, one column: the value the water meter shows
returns 487572.8 gal
